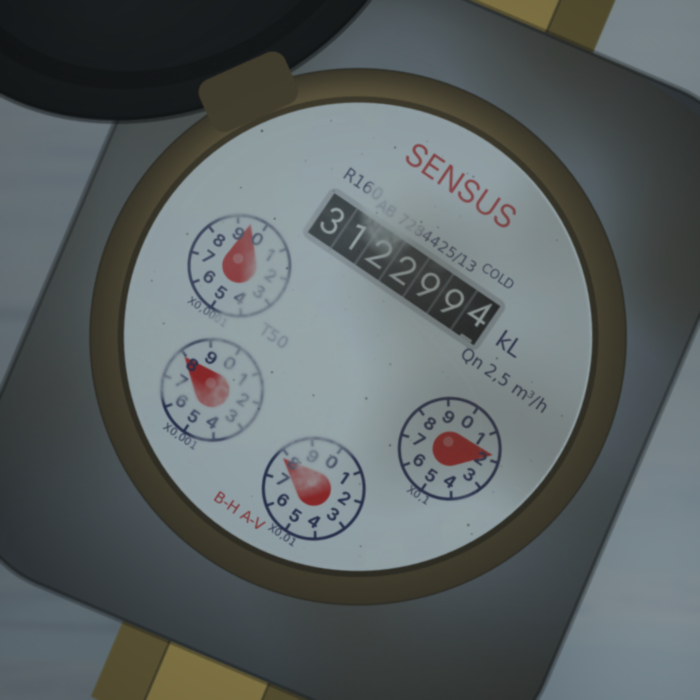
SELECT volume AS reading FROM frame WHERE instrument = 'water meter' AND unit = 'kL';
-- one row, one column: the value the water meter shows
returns 3122994.1779 kL
